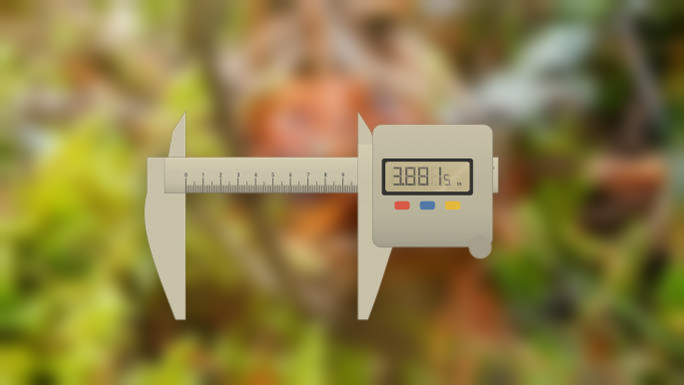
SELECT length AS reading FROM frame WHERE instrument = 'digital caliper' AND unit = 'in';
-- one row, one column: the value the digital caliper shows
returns 3.8815 in
